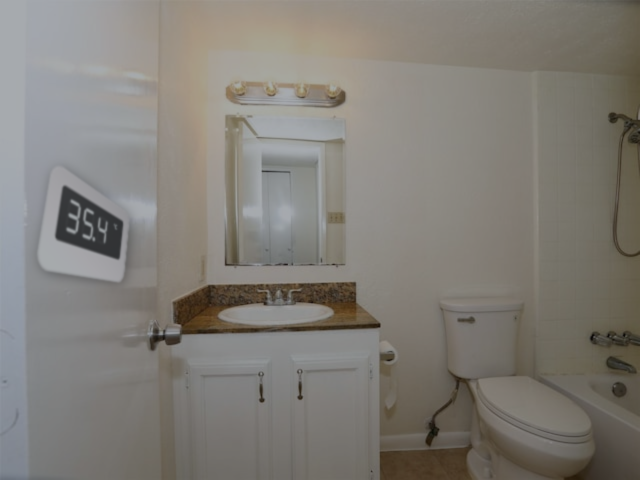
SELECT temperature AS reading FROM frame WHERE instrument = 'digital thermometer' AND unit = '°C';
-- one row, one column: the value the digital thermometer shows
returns 35.4 °C
